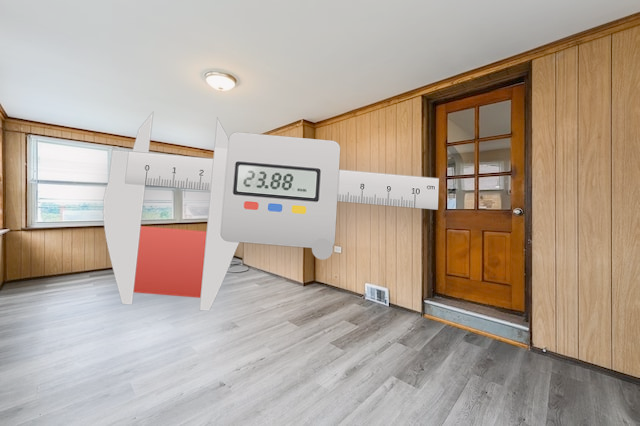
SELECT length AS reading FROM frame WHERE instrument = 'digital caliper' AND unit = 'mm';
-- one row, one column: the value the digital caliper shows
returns 23.88 mm
